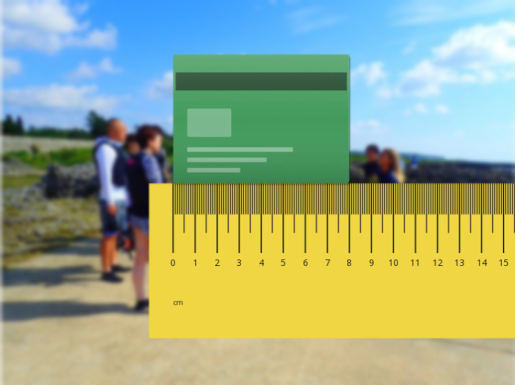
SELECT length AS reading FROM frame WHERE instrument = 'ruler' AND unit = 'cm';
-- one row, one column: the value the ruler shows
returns 8 cm
